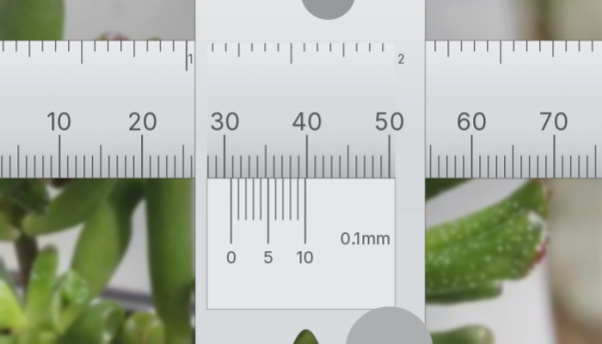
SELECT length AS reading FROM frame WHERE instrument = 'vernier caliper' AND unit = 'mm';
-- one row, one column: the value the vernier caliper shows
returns 30.8 mm
